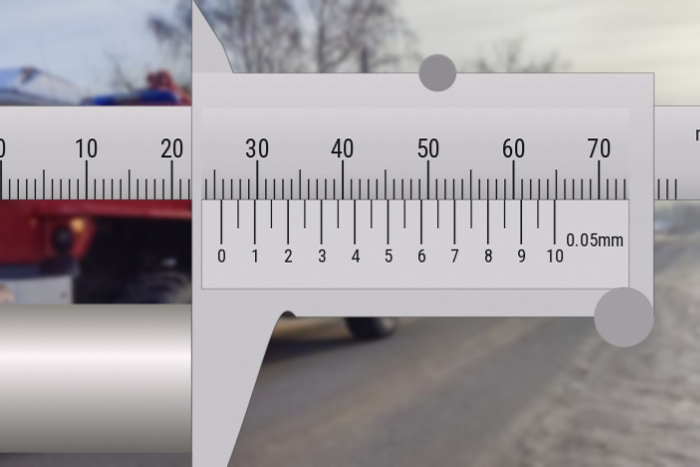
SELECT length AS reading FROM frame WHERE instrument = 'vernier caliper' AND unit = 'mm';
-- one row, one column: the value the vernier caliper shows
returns 25.8 mm
